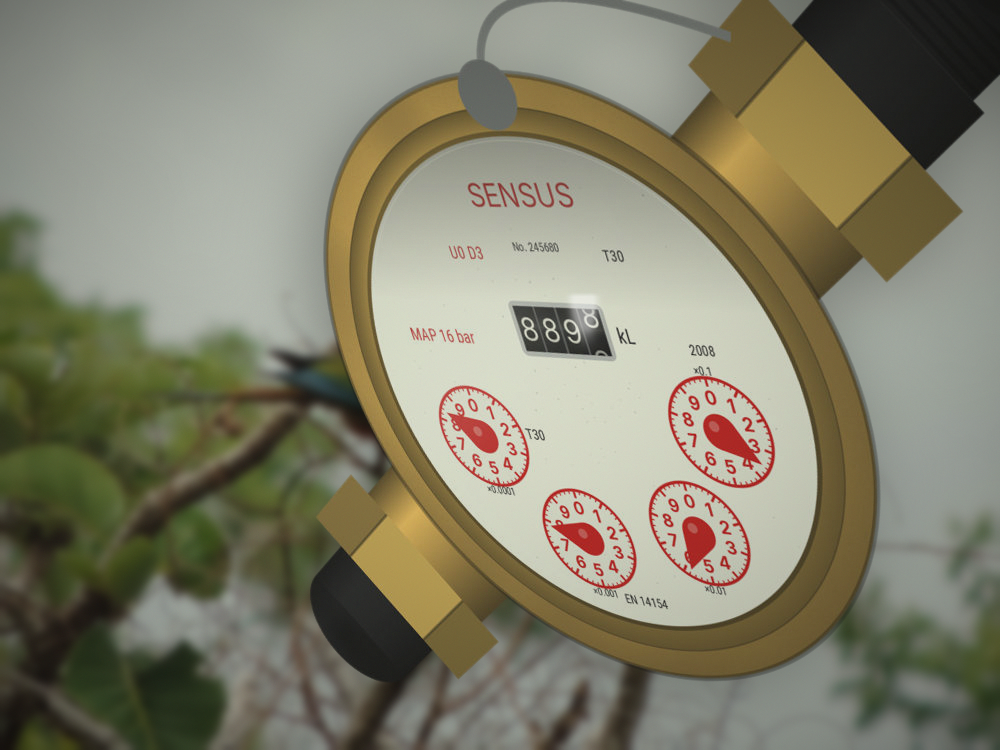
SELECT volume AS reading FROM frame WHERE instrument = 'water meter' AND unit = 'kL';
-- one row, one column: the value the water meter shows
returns 8898.3578 kL
